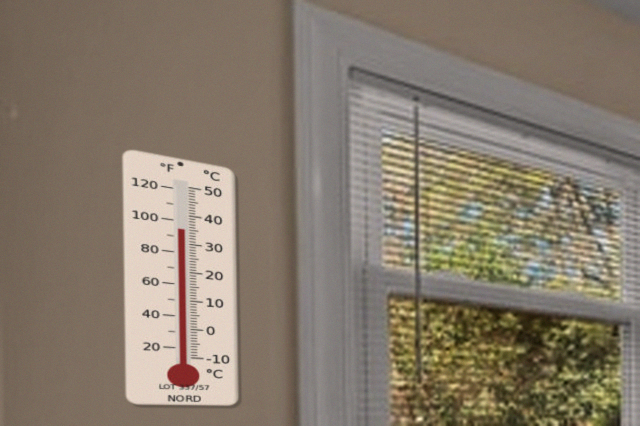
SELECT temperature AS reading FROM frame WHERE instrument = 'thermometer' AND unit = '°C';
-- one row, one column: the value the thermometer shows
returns 35 °C
